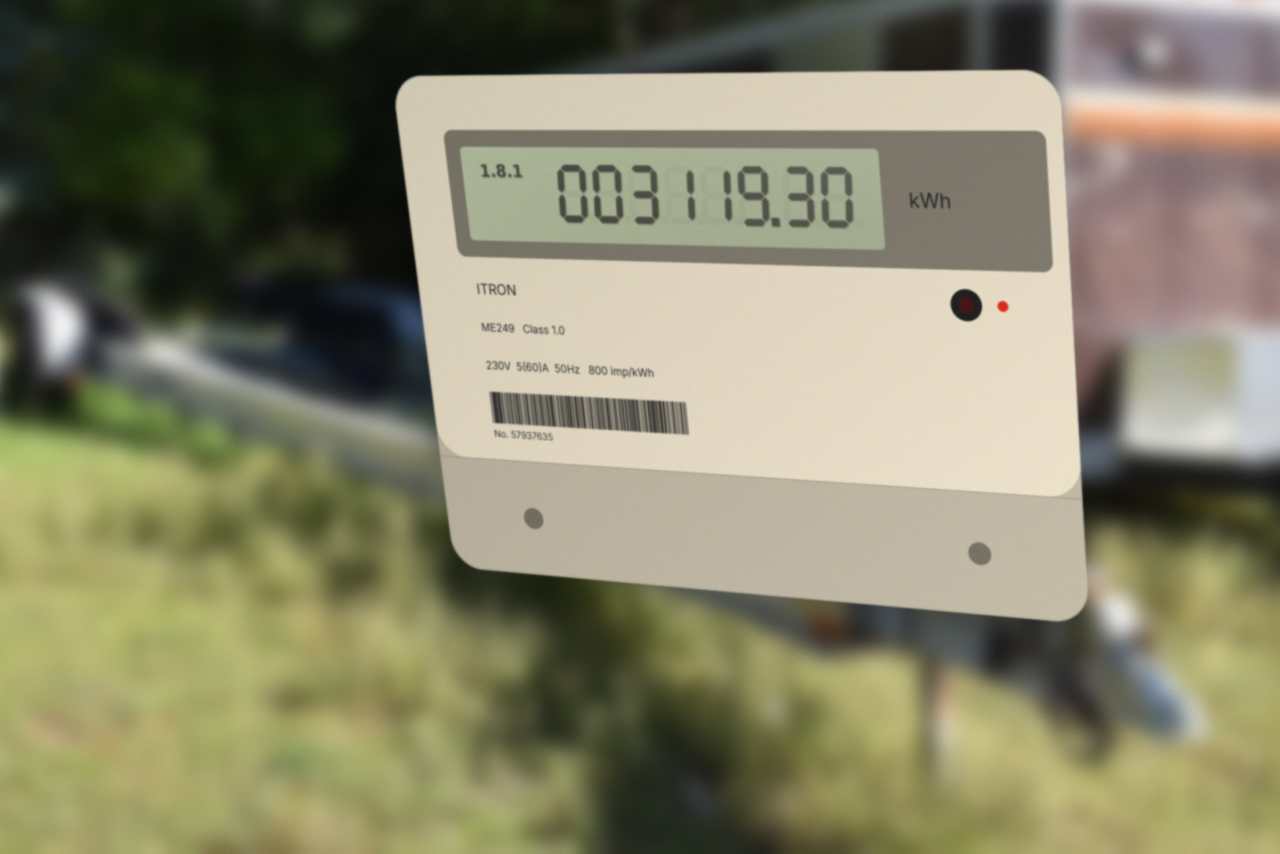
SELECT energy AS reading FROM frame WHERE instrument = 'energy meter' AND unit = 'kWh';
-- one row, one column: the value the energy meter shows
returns 3119.30 kWh
